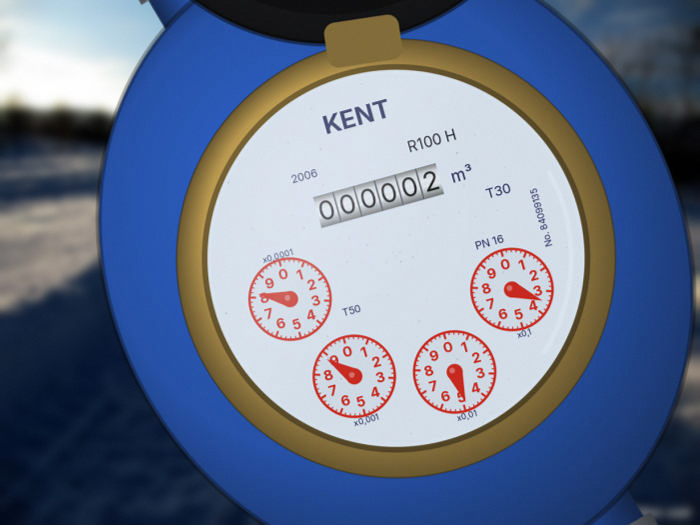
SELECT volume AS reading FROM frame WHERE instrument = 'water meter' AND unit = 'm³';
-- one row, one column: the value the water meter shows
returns 2.3488 m³
